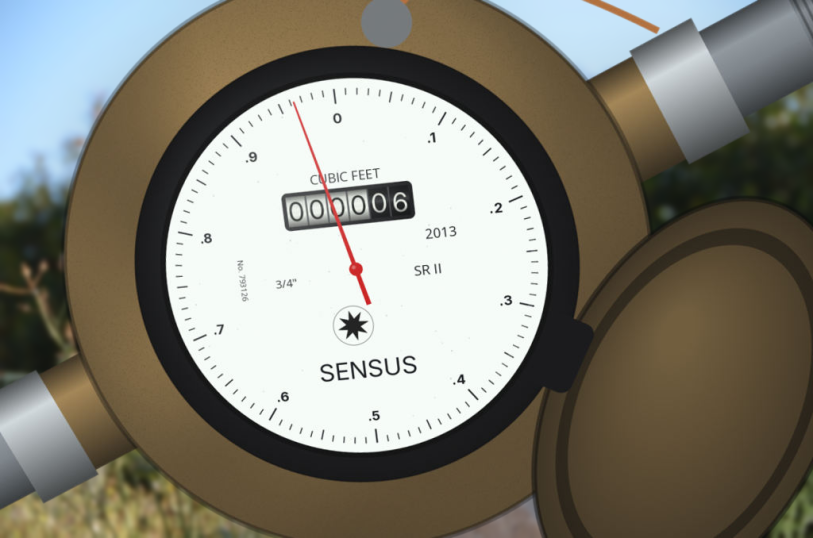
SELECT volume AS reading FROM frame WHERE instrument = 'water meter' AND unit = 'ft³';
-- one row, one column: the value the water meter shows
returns 5.96 ft³
